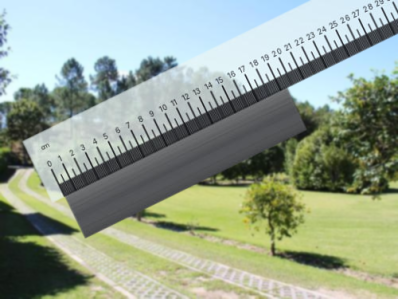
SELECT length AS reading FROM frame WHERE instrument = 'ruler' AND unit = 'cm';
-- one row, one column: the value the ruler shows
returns 19.5 cm
